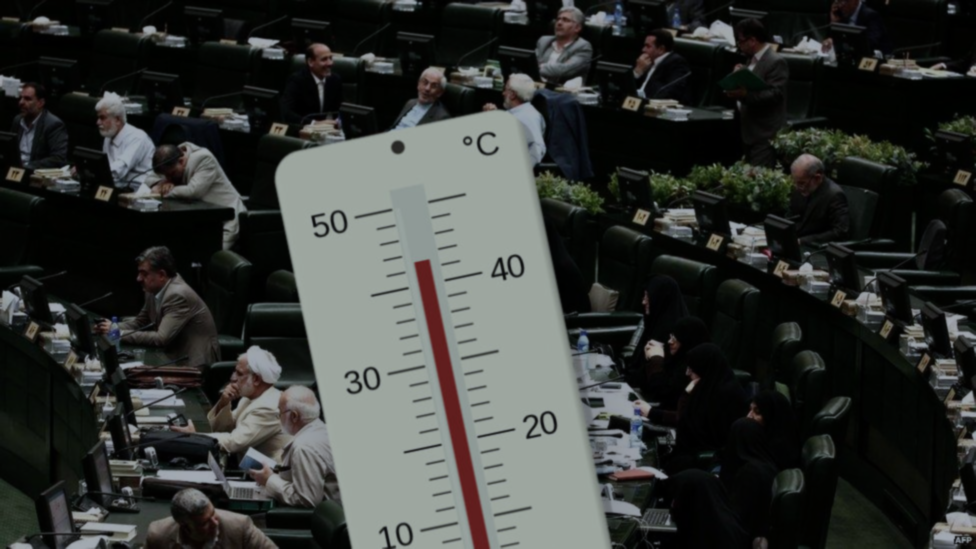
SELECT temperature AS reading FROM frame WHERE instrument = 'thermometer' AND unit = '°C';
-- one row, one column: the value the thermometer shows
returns 43 °C
